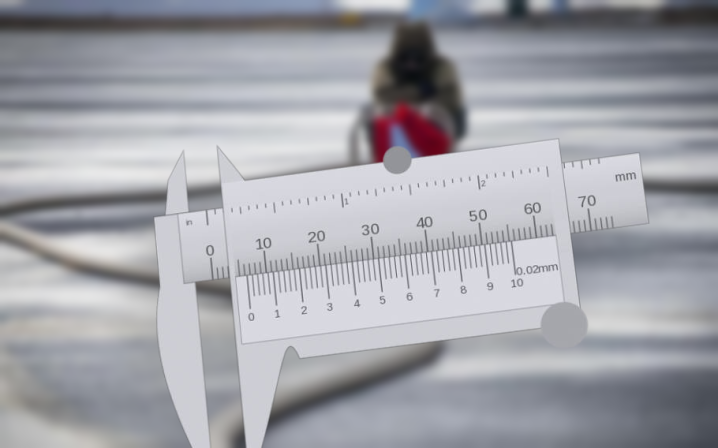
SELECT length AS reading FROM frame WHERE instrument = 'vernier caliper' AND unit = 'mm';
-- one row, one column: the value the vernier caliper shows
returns 6.4 mm
